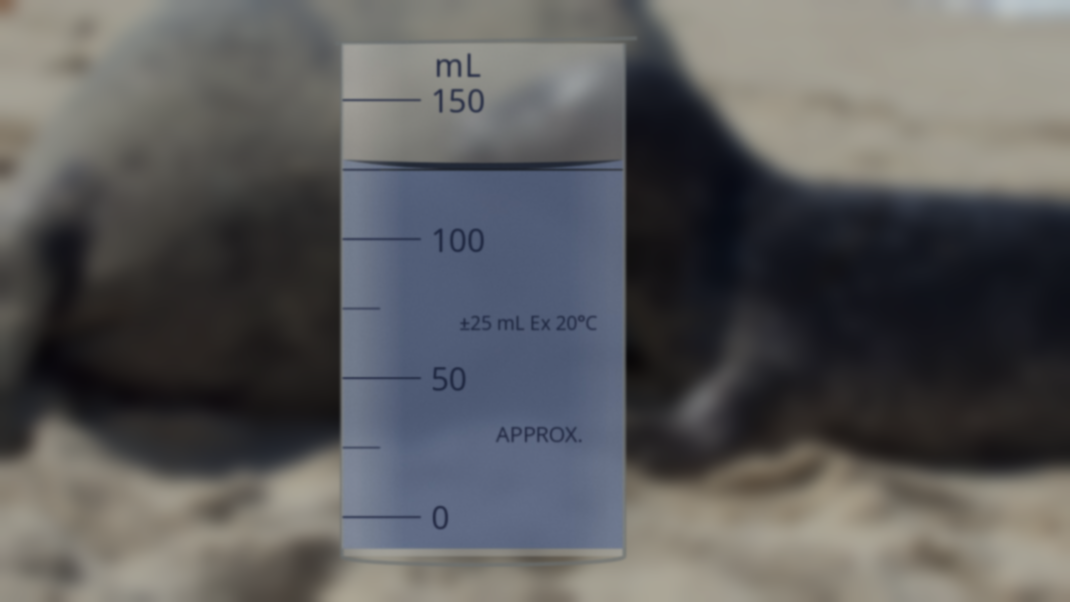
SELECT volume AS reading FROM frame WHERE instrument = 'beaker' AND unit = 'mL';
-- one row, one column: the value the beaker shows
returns 125 mL
